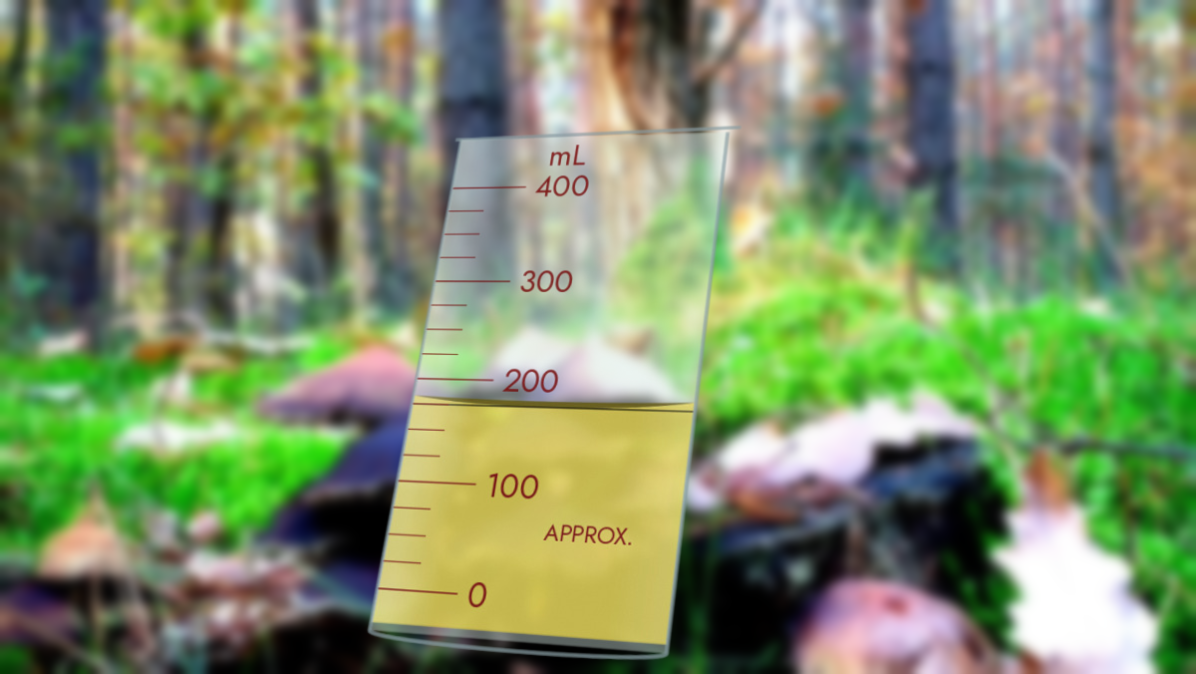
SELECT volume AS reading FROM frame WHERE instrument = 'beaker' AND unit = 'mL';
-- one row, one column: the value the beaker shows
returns 175 mL
